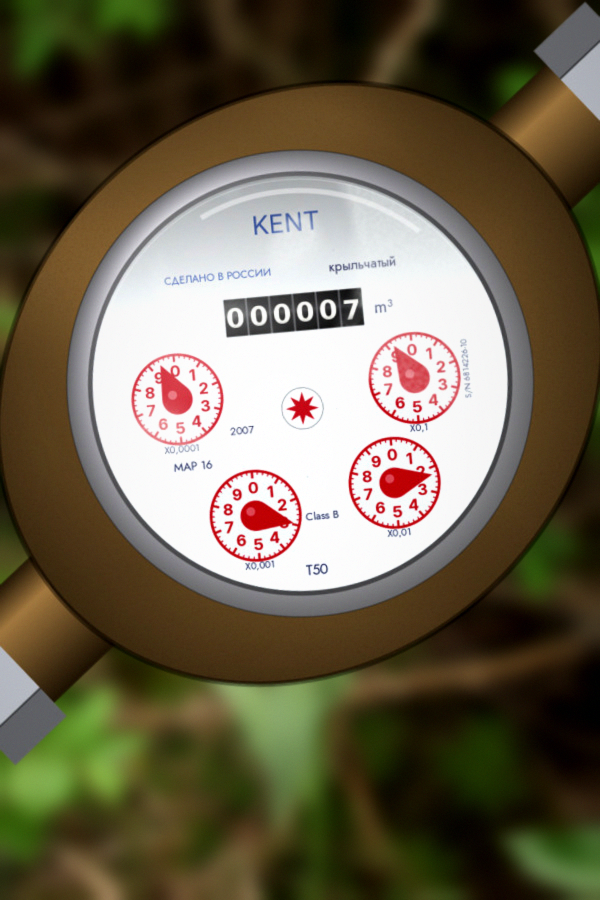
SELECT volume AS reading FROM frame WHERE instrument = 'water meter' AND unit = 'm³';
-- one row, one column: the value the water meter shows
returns 6.9229 m³
